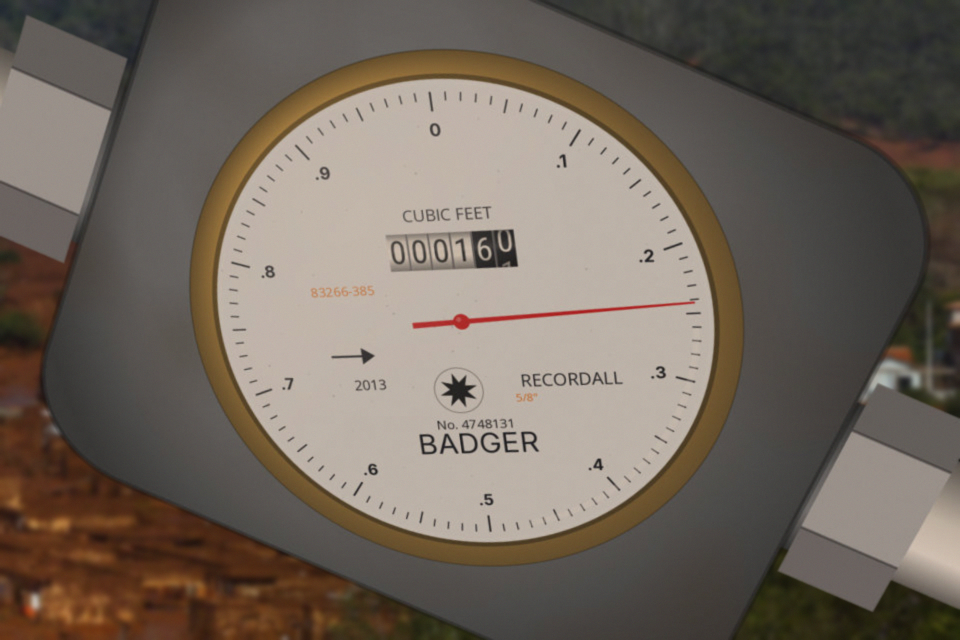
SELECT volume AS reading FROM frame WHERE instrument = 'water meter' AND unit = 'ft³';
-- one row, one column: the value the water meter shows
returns 160.24 ft³
